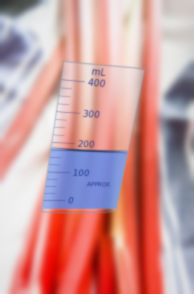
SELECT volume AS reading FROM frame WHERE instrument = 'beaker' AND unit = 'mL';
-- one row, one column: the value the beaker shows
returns 175 mL
